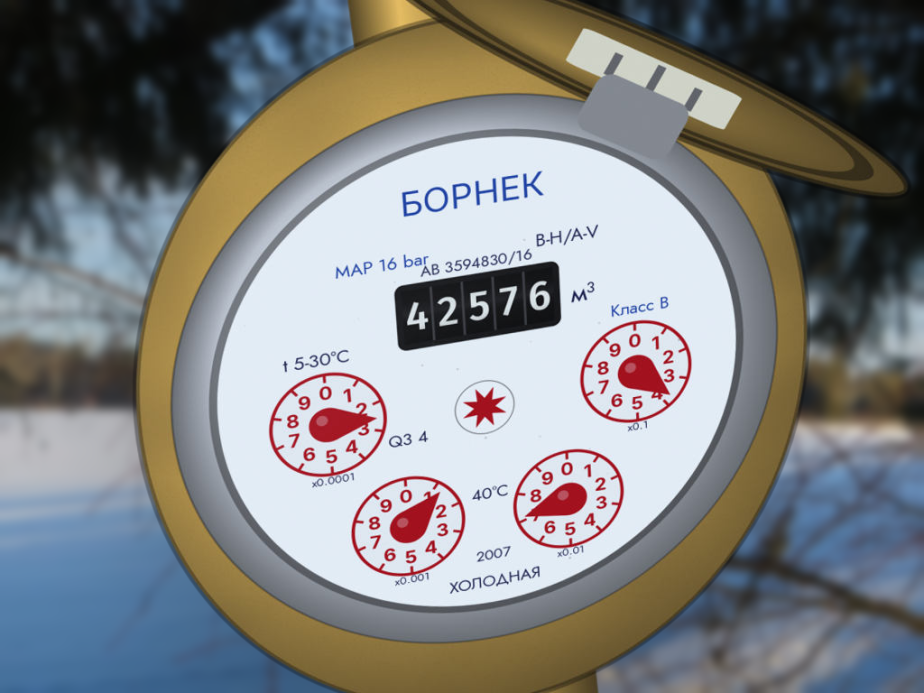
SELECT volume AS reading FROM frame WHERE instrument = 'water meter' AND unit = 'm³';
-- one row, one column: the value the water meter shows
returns 42576.3712 m³
